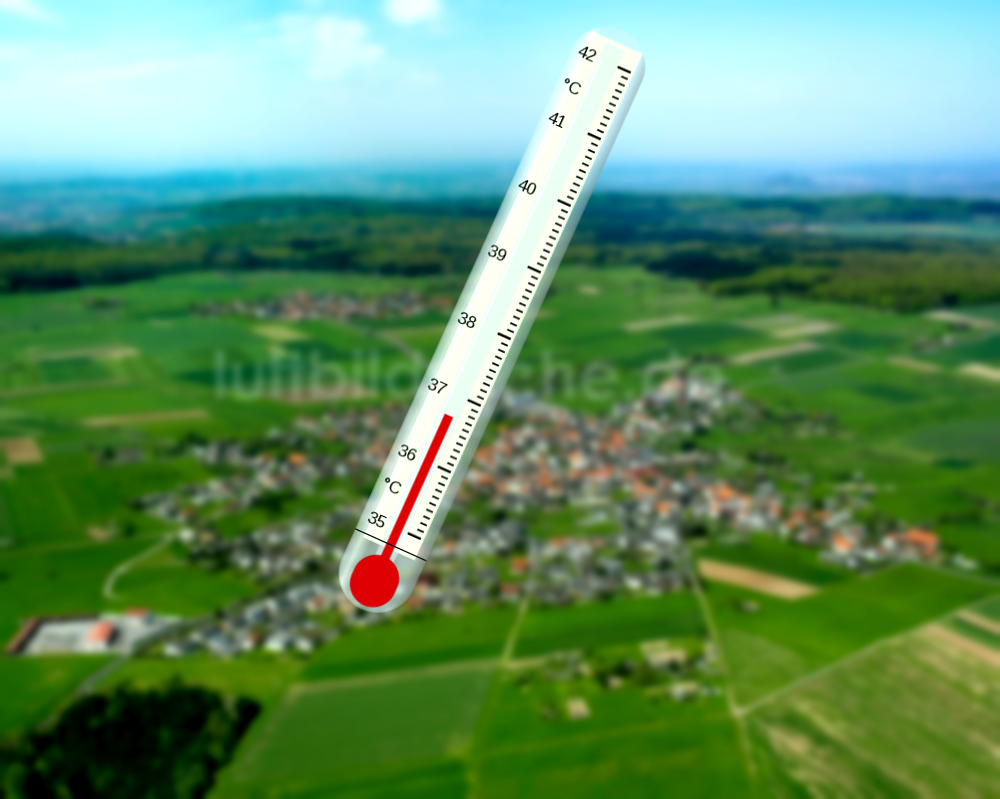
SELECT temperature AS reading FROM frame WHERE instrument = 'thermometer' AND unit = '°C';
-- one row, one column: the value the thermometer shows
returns 36.7 °C
